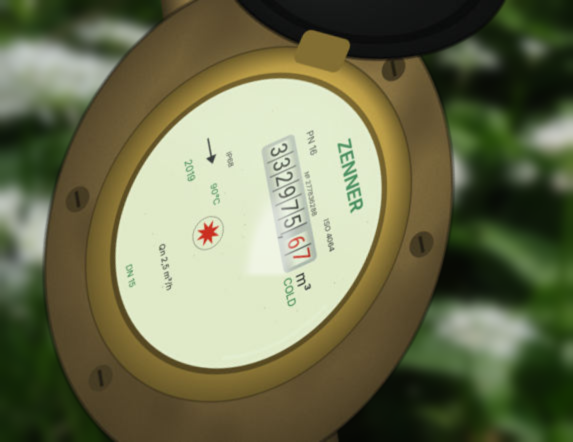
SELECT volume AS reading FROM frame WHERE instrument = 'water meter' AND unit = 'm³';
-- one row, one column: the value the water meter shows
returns 332975.67 m³
